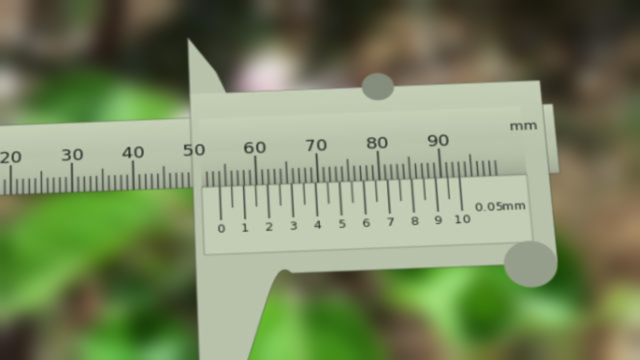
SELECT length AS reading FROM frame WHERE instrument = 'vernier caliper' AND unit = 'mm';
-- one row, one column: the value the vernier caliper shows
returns 54.0 mm
